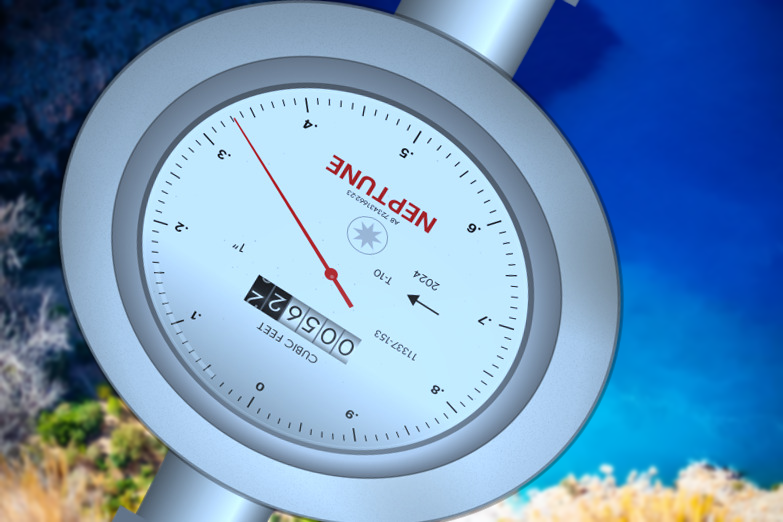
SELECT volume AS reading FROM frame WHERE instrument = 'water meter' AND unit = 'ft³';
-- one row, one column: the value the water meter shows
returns 5622.33 ft³
